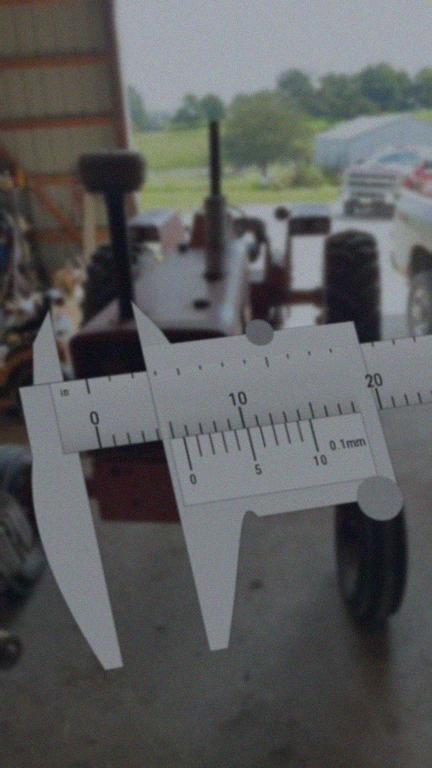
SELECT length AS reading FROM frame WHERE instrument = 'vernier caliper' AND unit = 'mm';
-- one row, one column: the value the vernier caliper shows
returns 5.7 mm
